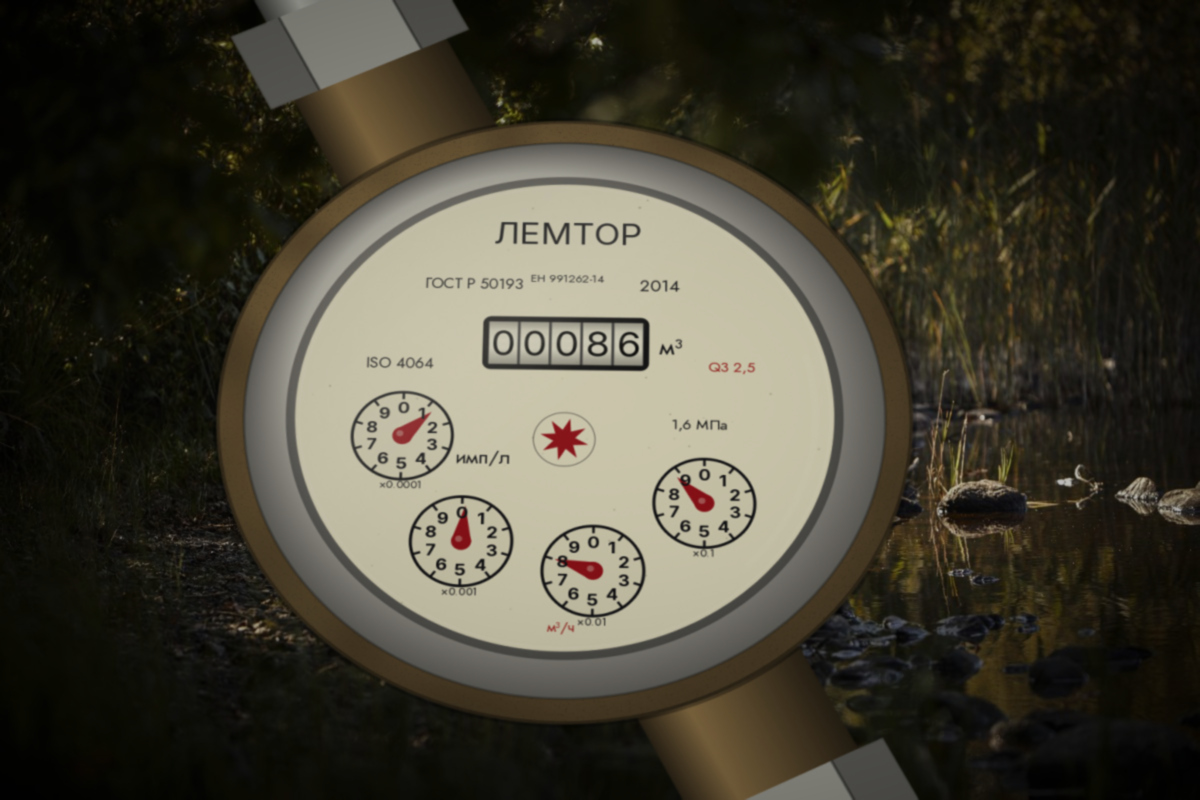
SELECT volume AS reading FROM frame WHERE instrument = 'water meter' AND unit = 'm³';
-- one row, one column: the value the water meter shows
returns 86.8801 m³
